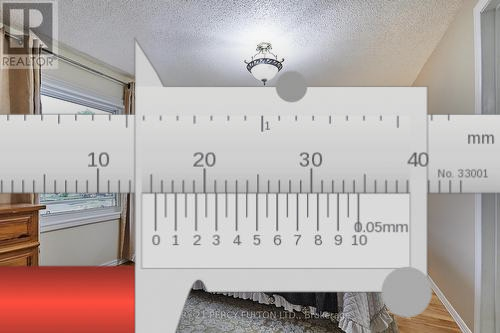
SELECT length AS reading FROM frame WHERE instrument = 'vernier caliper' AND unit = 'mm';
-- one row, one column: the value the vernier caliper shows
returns 15.4 mm
